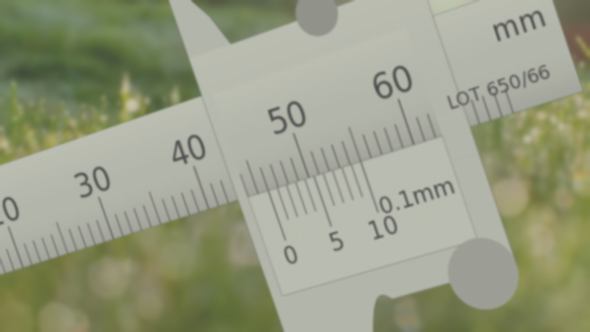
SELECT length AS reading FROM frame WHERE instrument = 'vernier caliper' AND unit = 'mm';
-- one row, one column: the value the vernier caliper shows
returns 46.0 mm
